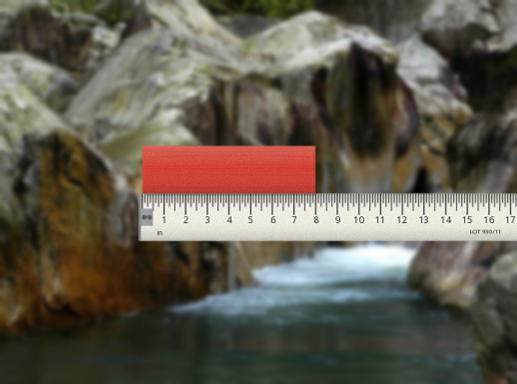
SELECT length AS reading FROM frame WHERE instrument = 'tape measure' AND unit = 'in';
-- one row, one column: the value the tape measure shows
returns 8 in
